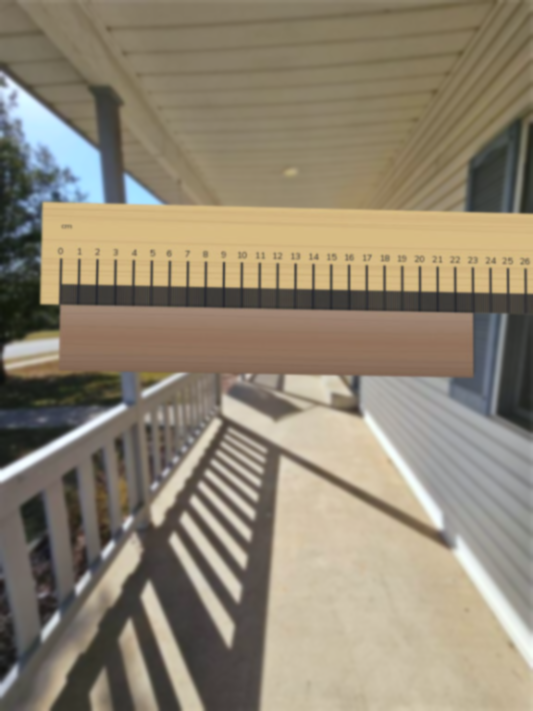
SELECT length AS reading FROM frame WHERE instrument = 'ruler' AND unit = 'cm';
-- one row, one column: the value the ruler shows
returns 23 cm
